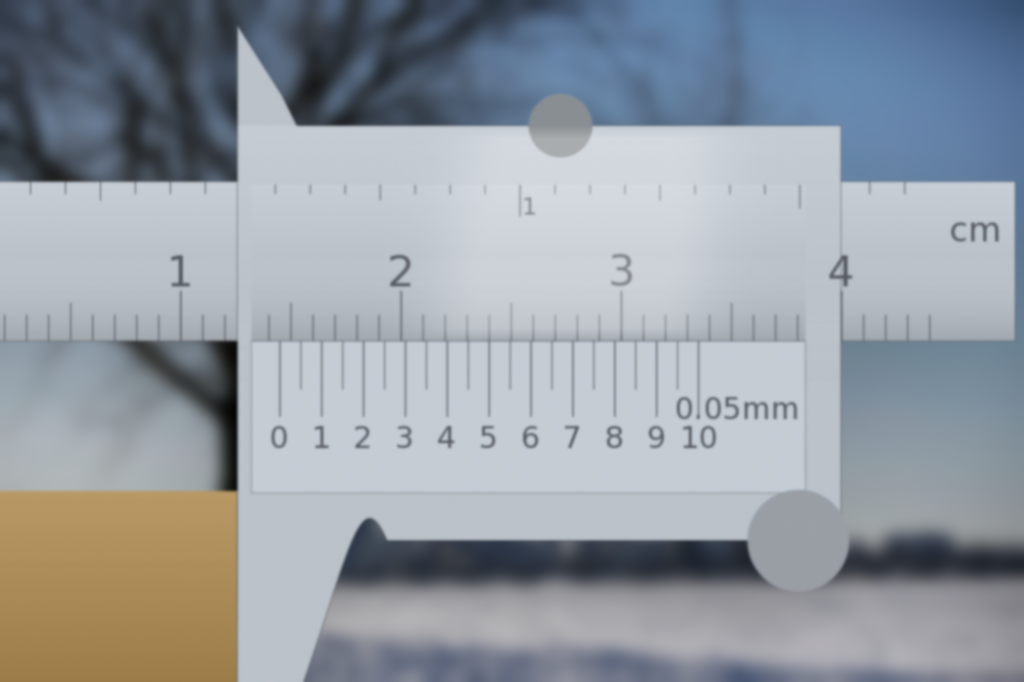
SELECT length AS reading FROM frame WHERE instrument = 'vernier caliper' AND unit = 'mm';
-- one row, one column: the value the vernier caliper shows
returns 14.5 mm
